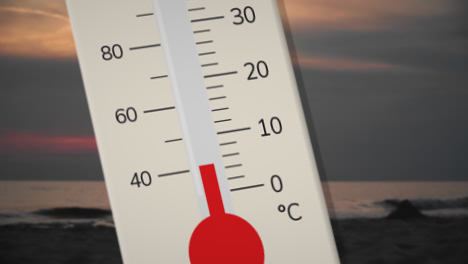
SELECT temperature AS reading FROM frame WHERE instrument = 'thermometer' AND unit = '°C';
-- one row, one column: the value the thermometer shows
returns 5 °C
